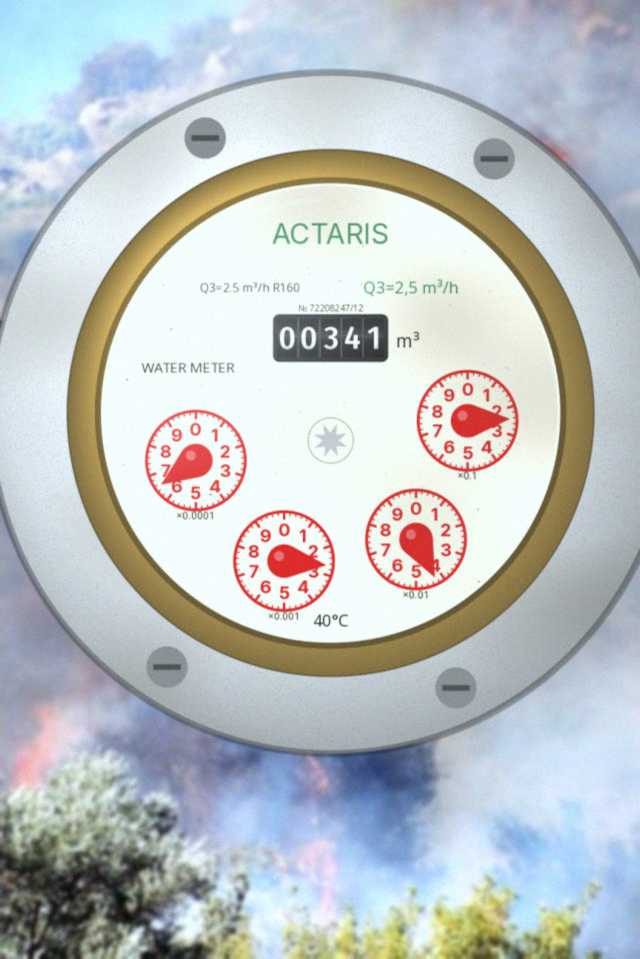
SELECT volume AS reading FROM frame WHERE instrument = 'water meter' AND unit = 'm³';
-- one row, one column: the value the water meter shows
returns 341.2426 m³
